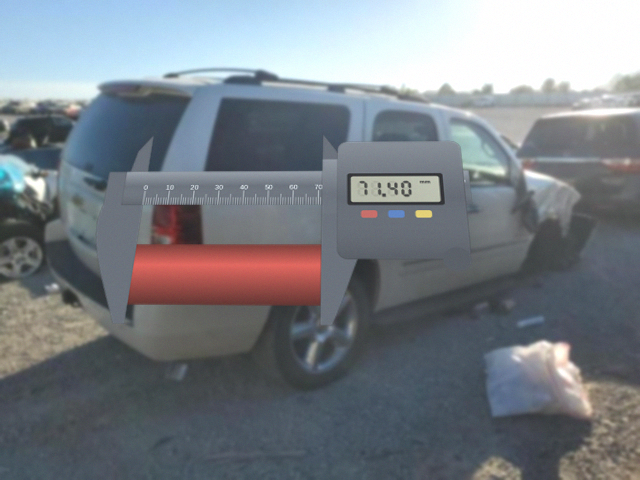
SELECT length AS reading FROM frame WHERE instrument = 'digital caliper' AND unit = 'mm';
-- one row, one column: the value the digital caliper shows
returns 71.40 mm
